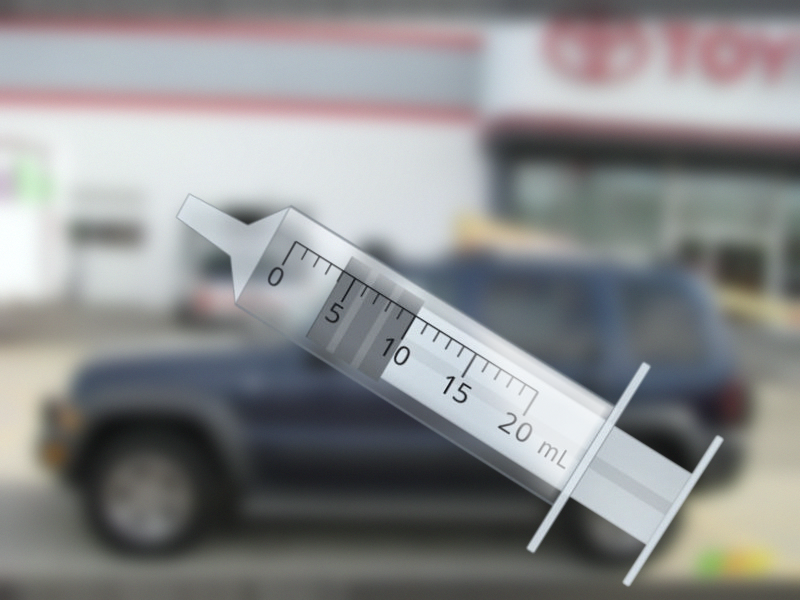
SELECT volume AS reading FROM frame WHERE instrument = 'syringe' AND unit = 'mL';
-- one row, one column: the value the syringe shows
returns 4 mL
